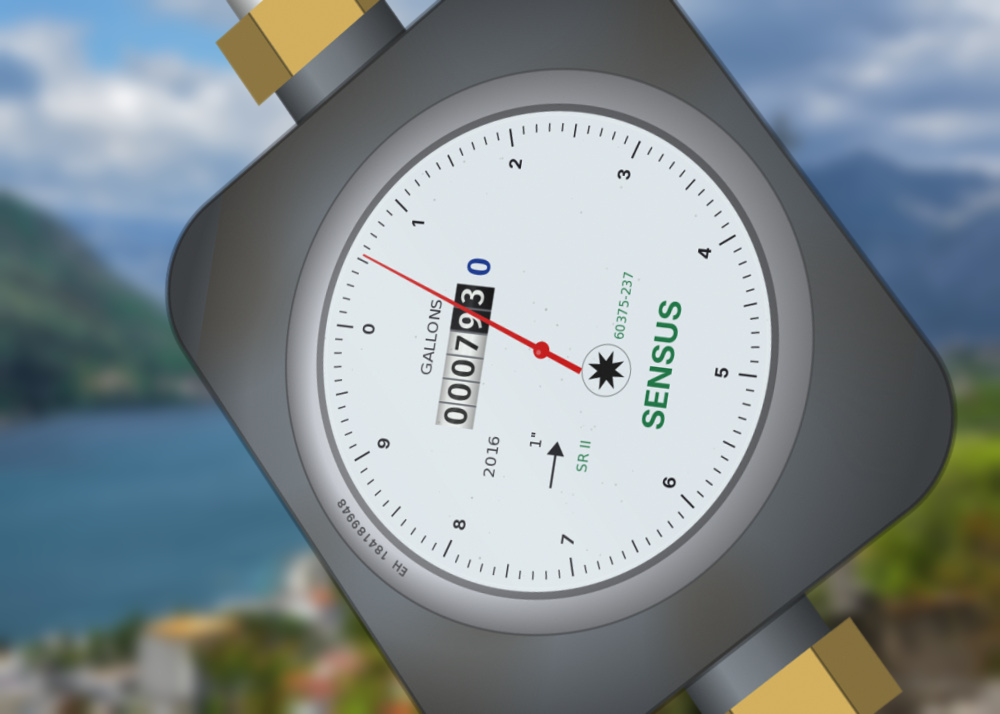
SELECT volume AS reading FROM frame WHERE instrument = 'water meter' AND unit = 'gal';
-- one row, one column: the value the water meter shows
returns 7930.5 gal
